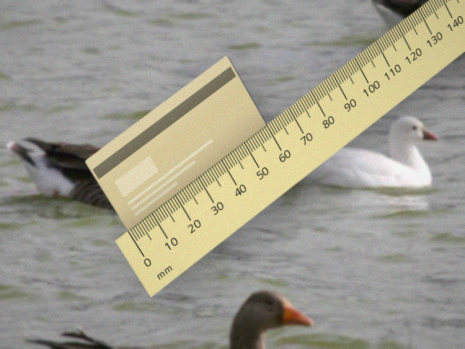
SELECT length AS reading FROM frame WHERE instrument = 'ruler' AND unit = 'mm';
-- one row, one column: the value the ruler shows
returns 60 mm
